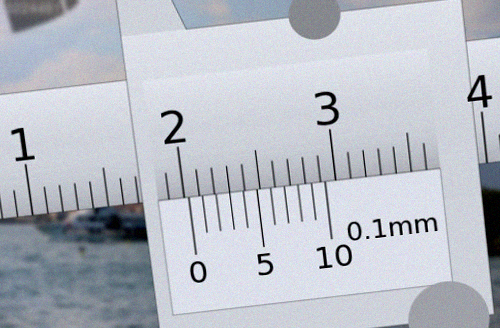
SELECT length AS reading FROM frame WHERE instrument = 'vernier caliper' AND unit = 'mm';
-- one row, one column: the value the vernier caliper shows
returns 20.3 mm
